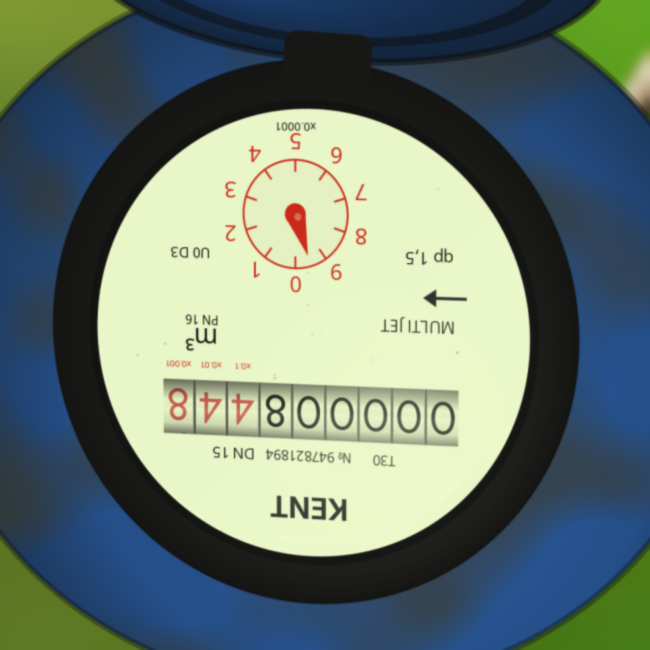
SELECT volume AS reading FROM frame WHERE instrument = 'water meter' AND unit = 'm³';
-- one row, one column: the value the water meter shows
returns 8.4479 m³
